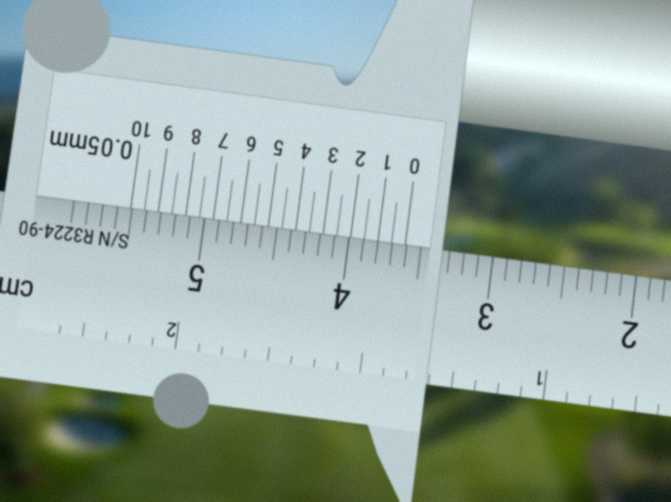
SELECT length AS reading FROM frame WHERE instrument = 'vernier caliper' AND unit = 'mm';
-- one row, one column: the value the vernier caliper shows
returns 36.1 mm
